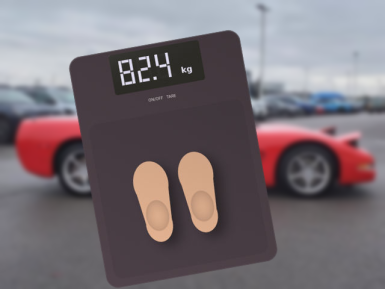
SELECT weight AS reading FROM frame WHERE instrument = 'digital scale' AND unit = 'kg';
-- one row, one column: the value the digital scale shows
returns 82.4 kg
